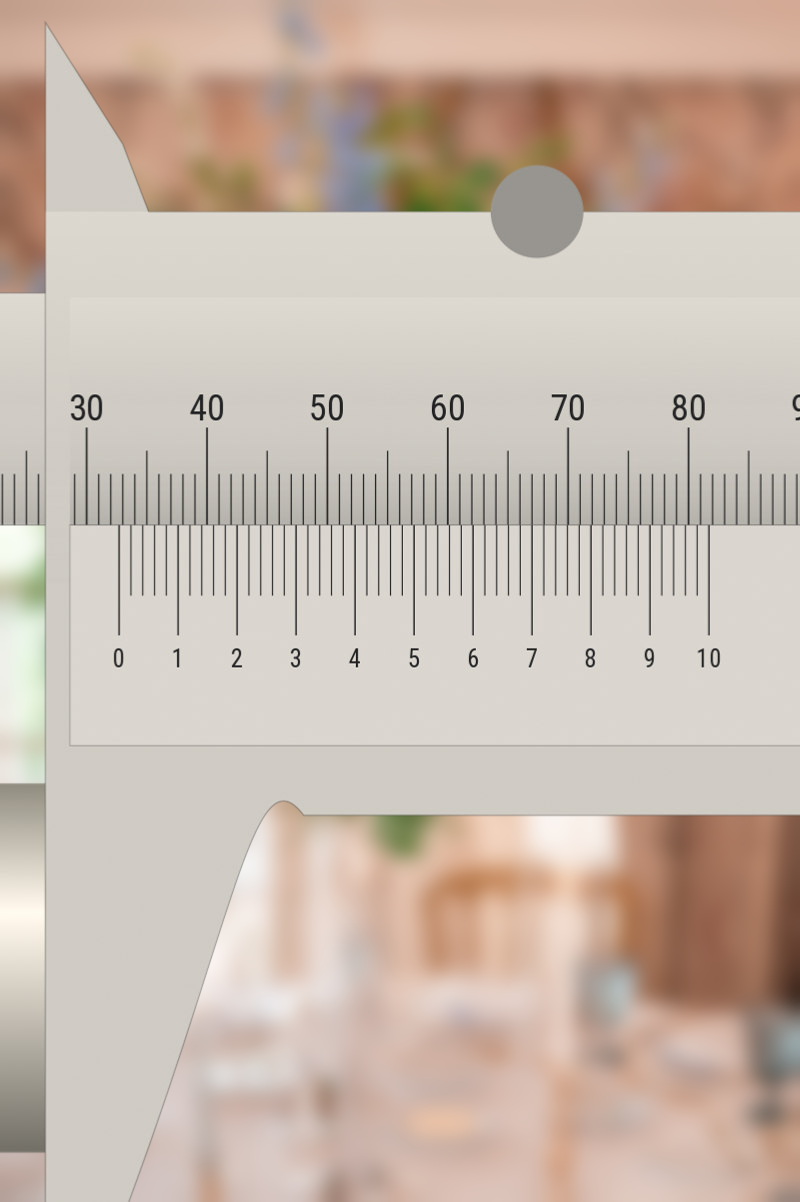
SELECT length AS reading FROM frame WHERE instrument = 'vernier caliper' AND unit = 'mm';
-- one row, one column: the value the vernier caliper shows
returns 32.7 mm
